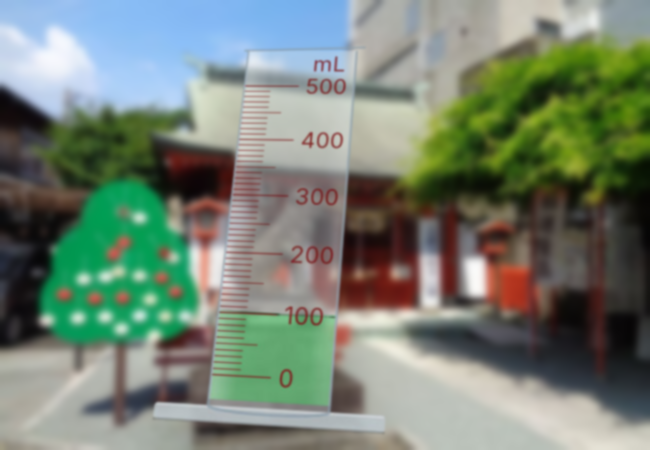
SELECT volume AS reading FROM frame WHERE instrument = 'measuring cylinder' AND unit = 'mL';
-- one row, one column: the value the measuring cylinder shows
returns 100 mL
